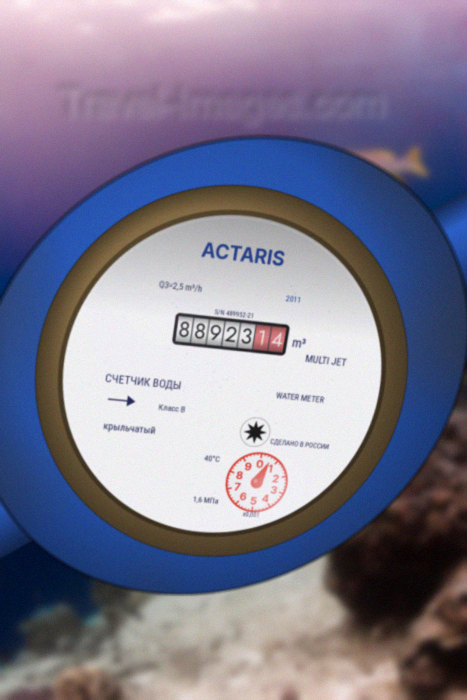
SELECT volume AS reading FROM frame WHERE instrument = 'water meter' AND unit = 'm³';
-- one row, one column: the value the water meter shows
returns 88923.140 m³
